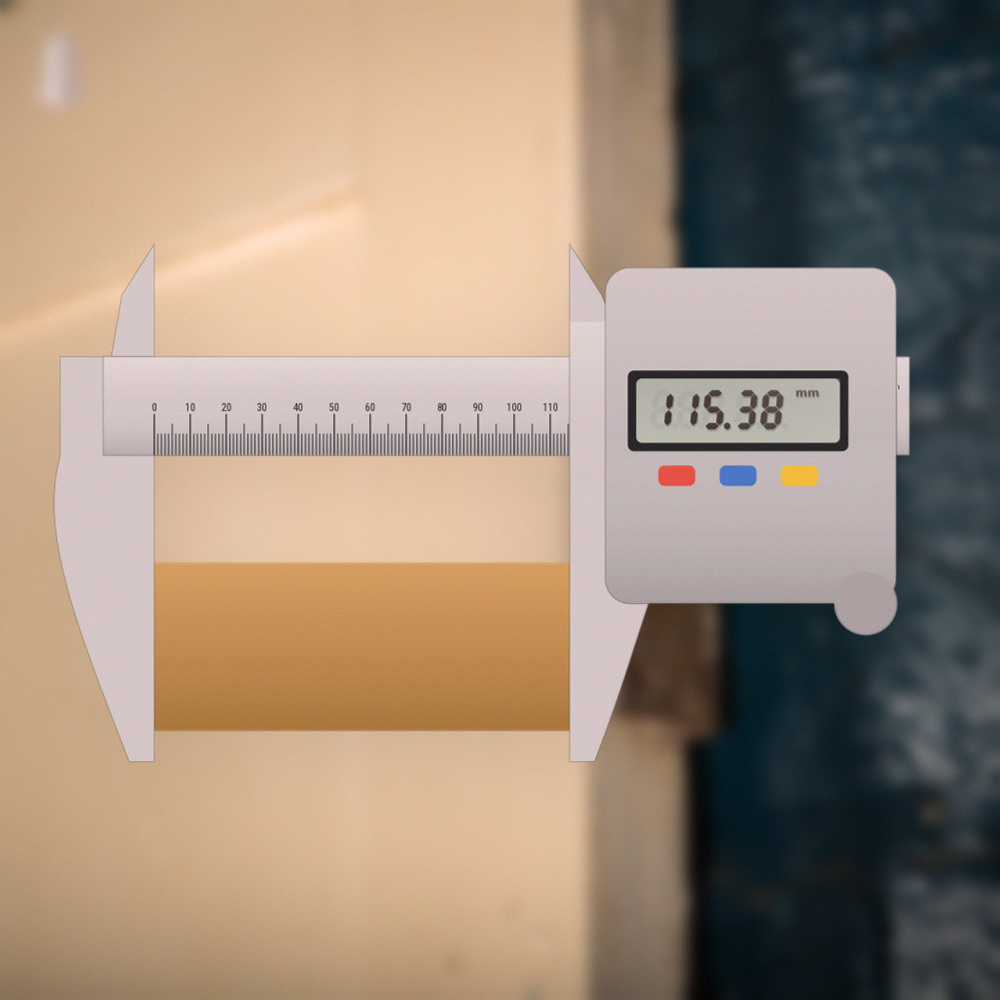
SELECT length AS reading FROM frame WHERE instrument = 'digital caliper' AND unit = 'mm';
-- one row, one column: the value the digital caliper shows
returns 115.38 mm
